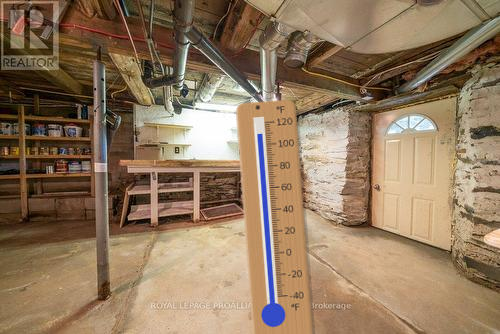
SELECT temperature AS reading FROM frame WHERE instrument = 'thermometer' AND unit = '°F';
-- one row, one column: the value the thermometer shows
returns 110 °F
